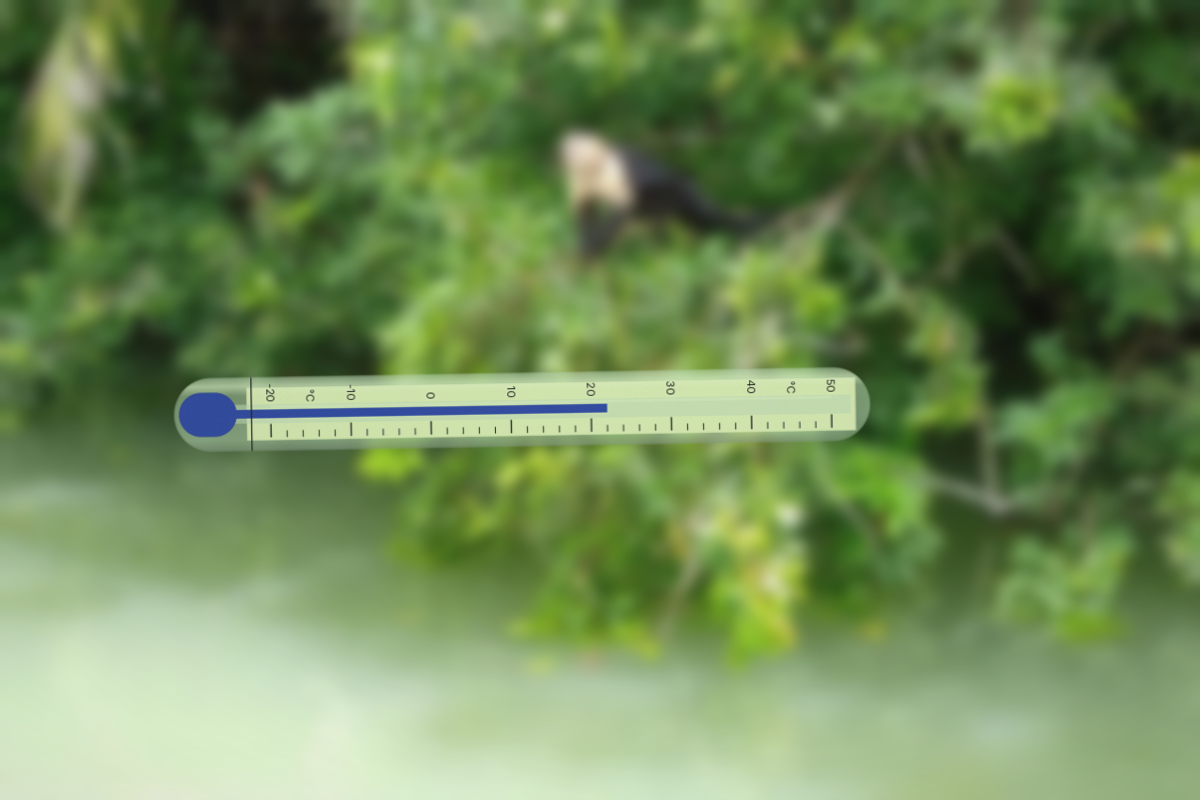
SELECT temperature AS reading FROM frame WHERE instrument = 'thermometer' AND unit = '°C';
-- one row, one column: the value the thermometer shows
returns 22 °C
